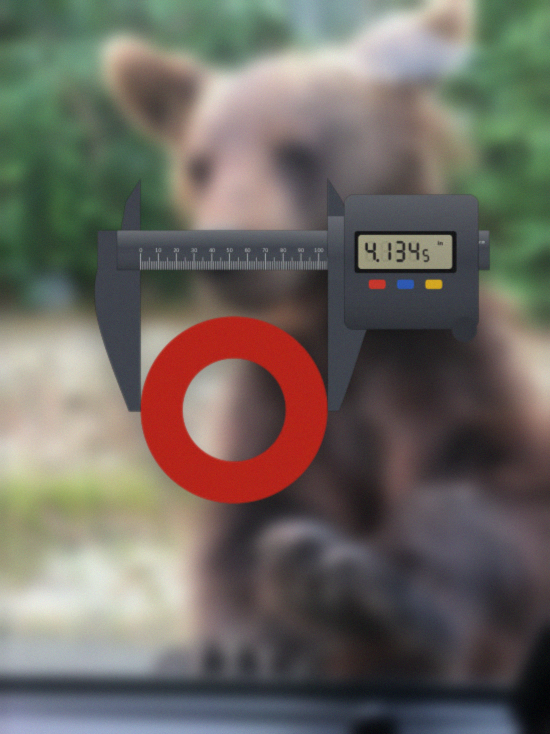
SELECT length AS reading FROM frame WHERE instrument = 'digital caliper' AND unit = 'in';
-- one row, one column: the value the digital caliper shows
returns 4.1345 in
